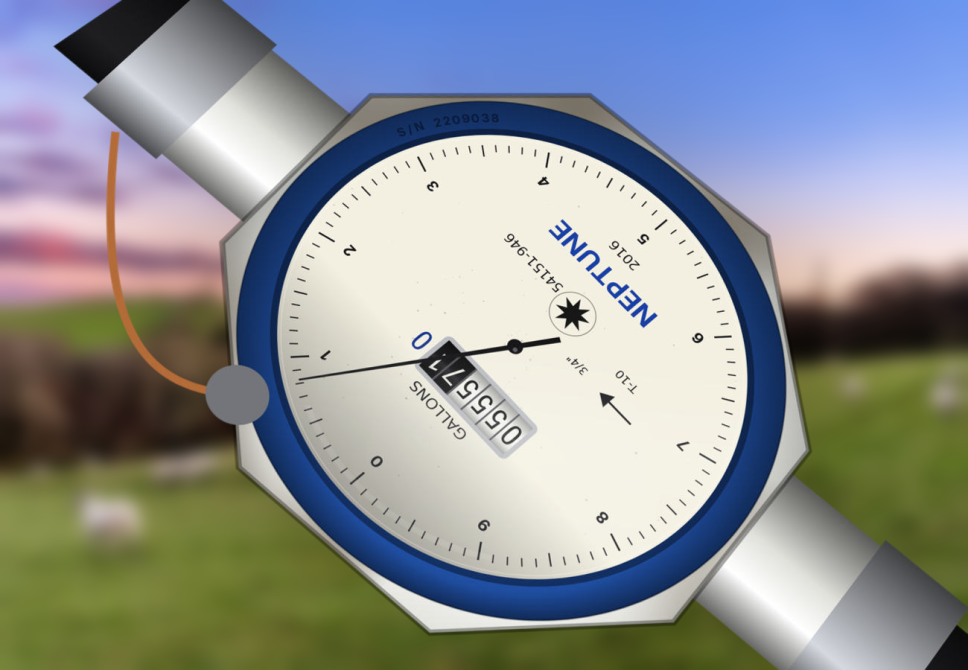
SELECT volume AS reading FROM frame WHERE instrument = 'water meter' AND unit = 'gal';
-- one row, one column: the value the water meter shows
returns 555710.8 gal
